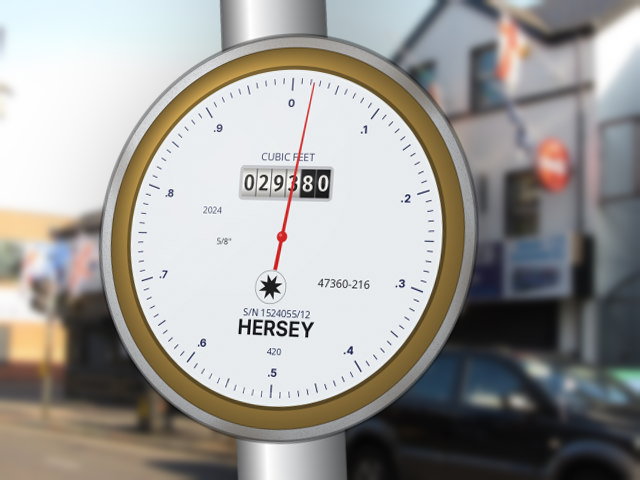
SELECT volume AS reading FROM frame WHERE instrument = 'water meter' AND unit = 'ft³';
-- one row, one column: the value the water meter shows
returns 29380.02 ft³
